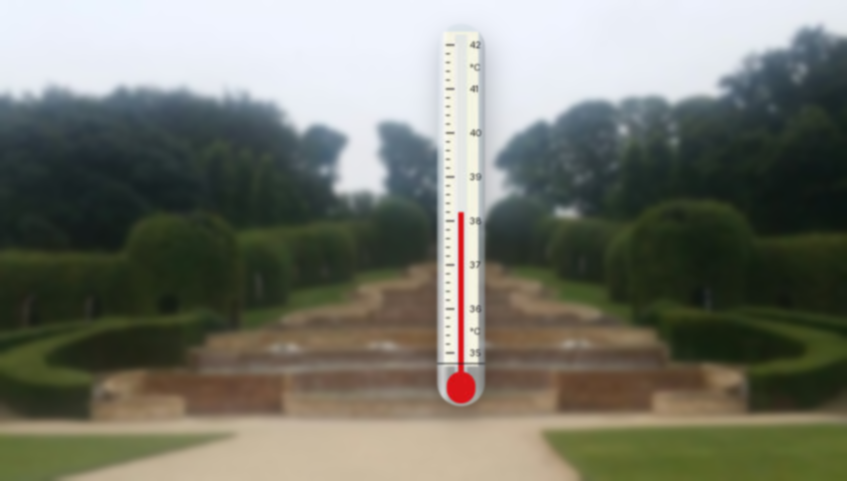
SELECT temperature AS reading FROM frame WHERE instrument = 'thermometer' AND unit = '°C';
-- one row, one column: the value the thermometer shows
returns 38.2 °C
